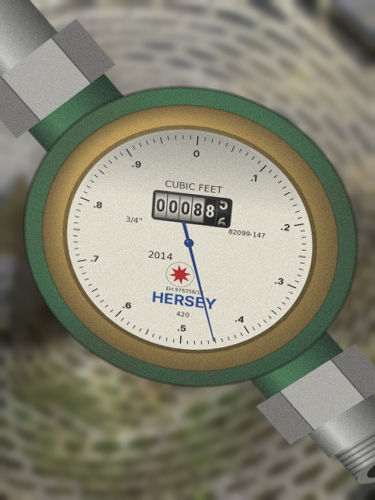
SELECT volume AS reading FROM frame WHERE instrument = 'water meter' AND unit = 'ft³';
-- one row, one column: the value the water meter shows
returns 885.45 ft³
